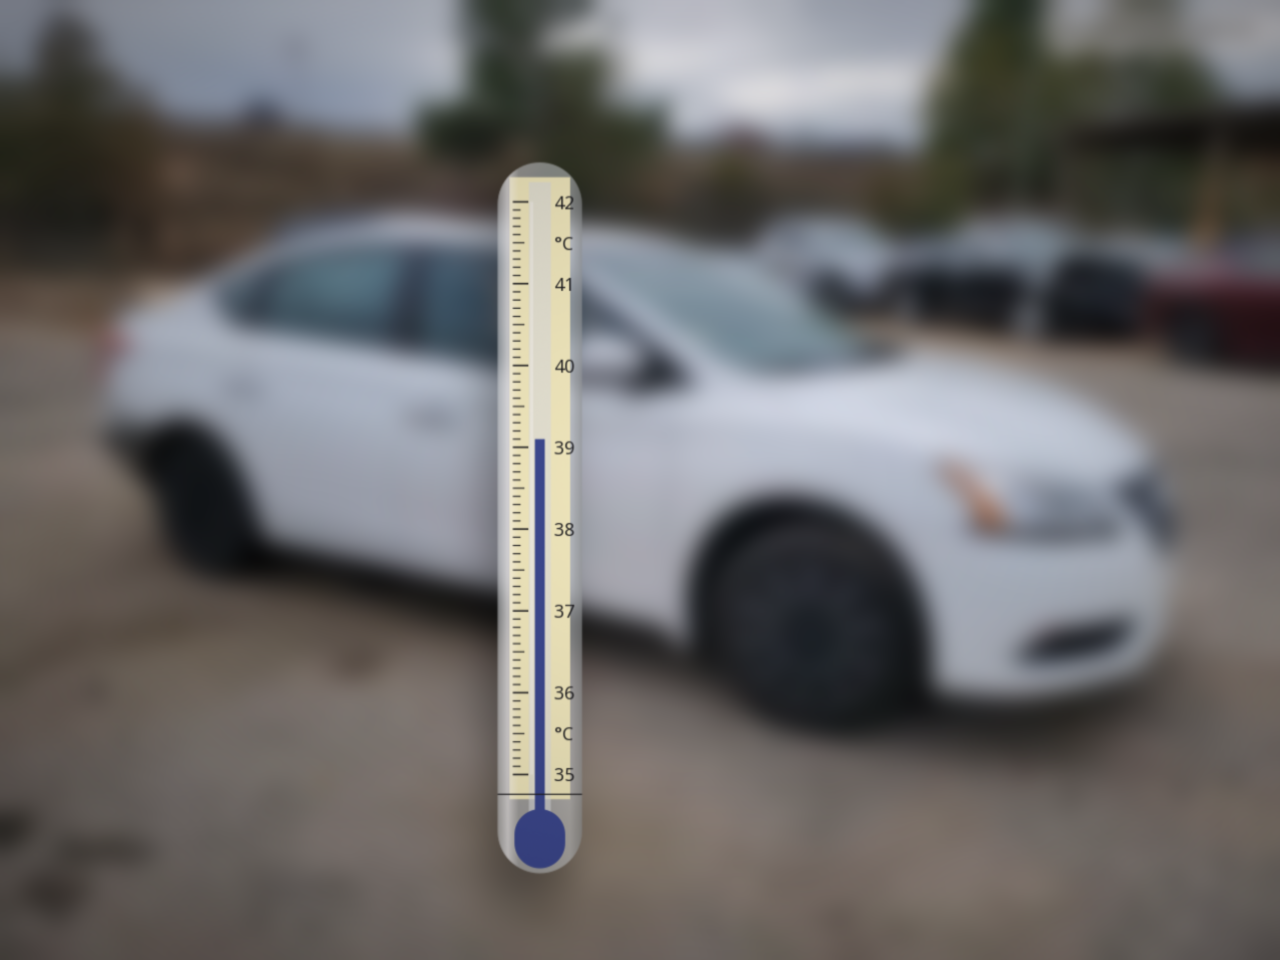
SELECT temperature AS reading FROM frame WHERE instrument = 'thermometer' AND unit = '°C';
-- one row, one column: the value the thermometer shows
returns 39.1 °C
